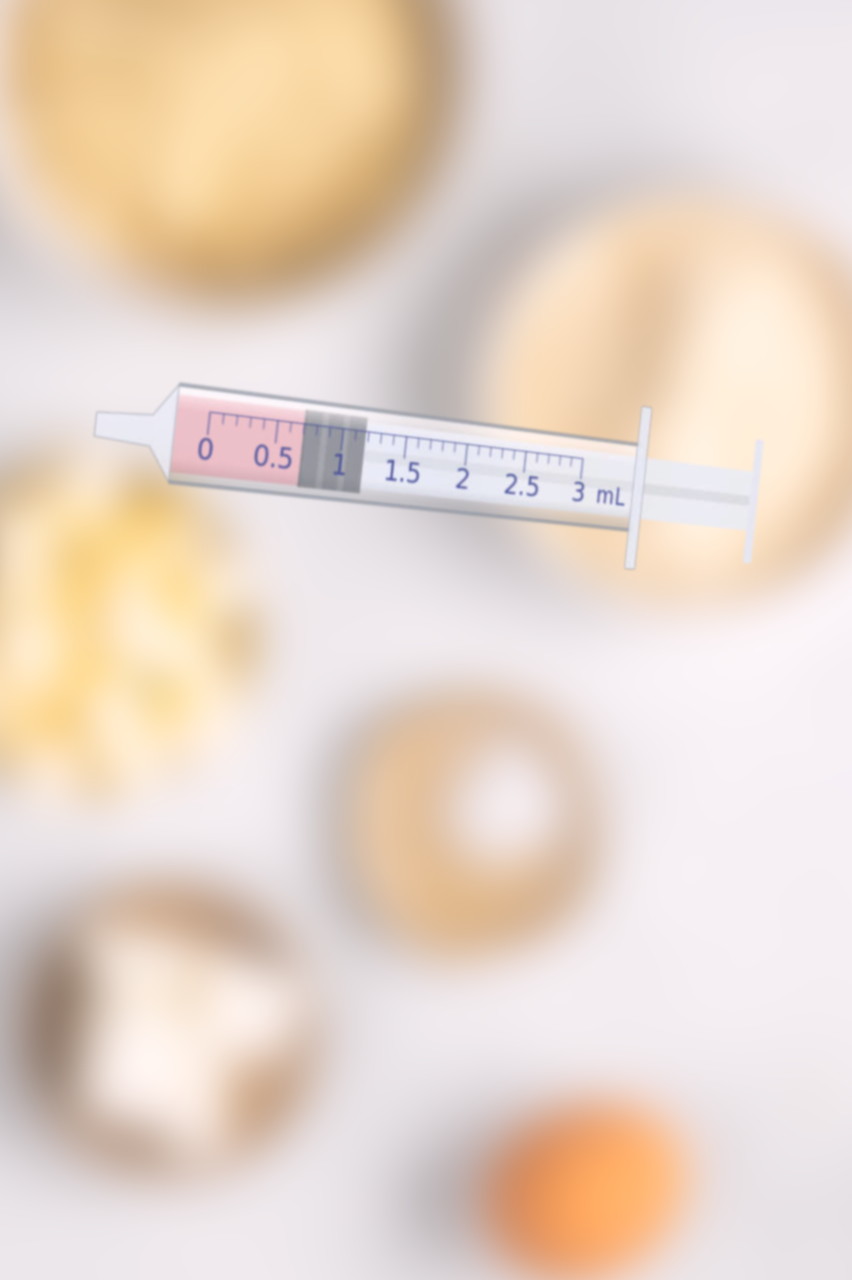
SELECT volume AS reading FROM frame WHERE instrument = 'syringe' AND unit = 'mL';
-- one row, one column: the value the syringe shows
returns 0.7 mL
